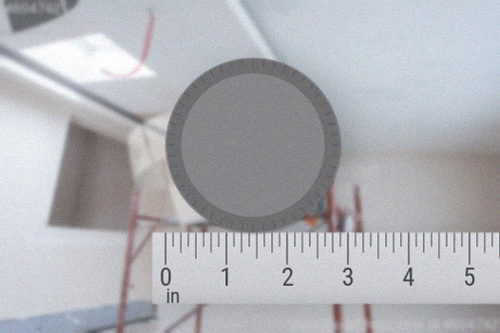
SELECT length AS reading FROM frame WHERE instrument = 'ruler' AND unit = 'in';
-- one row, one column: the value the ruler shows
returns 2.875 in
